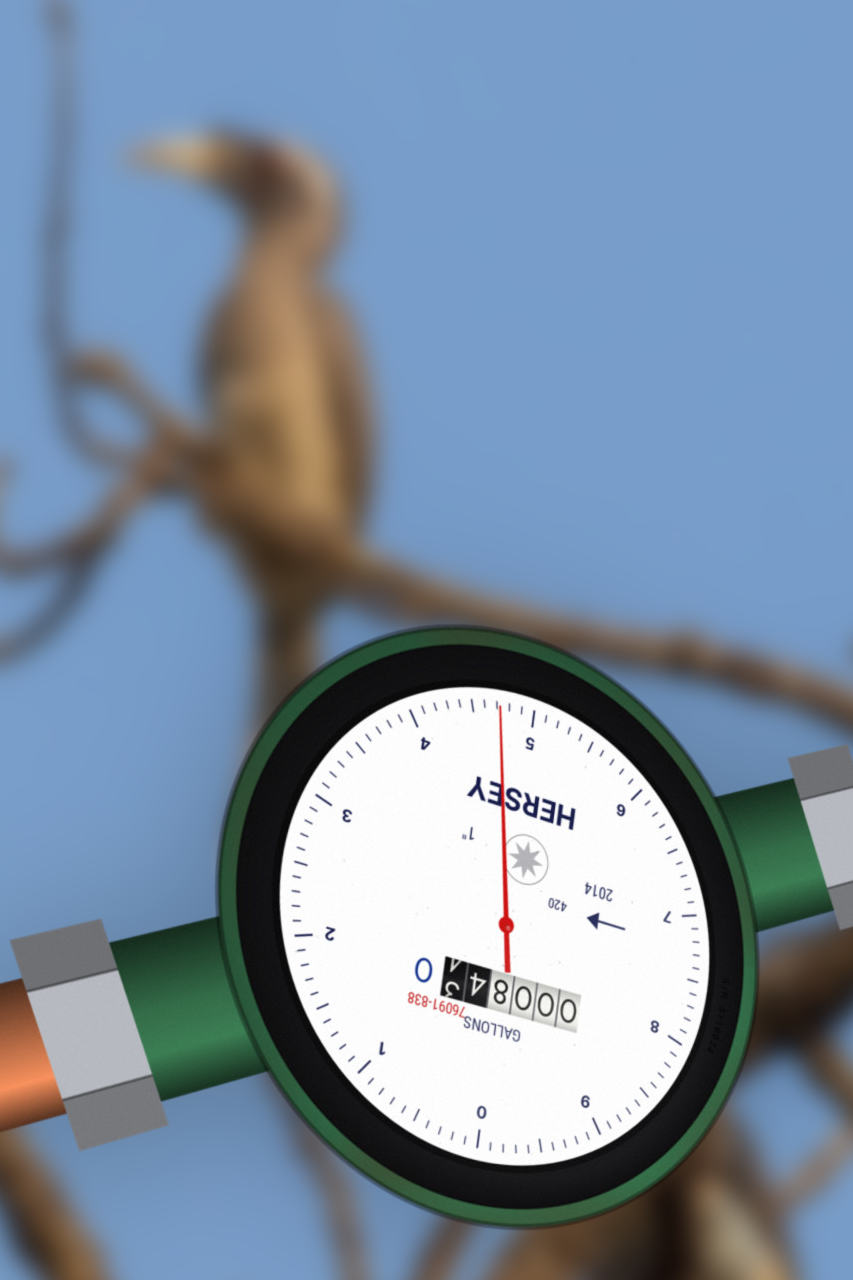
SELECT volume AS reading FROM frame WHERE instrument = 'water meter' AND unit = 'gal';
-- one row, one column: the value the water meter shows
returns 8434.7 gal
